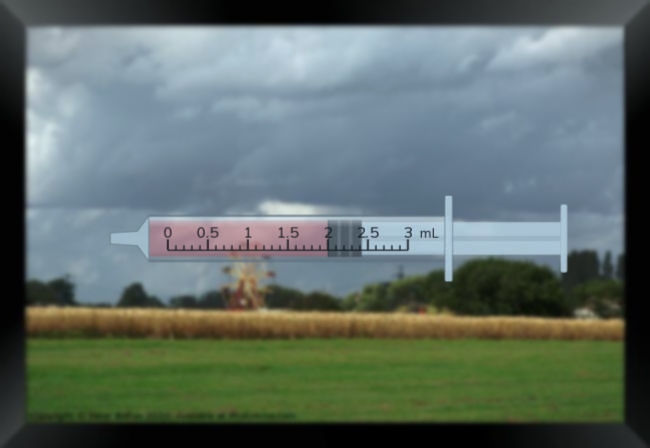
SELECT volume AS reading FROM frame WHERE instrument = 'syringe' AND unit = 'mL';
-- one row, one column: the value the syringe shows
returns 2 mL
